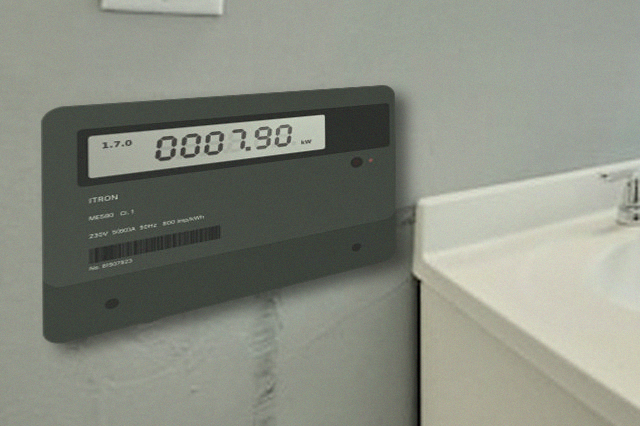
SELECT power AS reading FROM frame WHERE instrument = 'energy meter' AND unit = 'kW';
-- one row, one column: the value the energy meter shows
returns 7.90 kW
